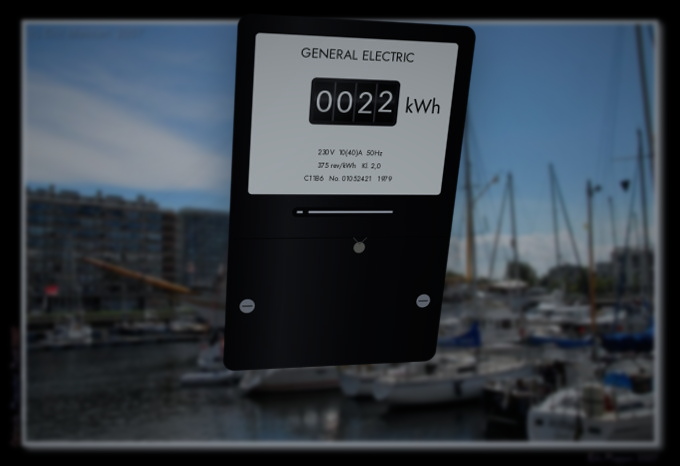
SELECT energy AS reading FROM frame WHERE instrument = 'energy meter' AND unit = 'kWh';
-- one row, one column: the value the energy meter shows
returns 22 kWh
